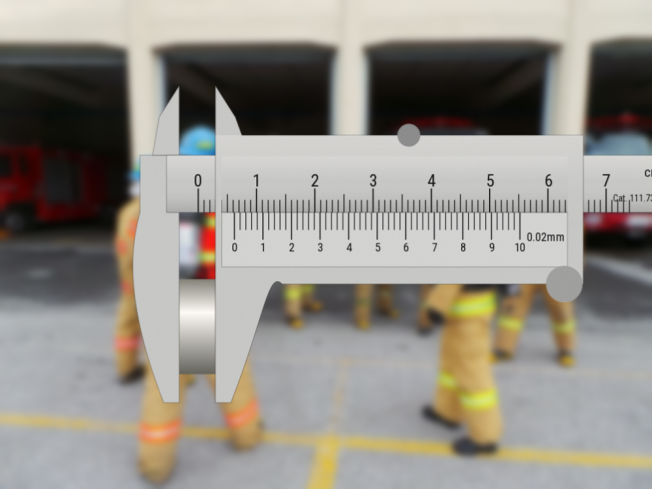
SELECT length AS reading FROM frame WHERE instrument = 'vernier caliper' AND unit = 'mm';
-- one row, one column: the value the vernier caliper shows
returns 6.2 mm
